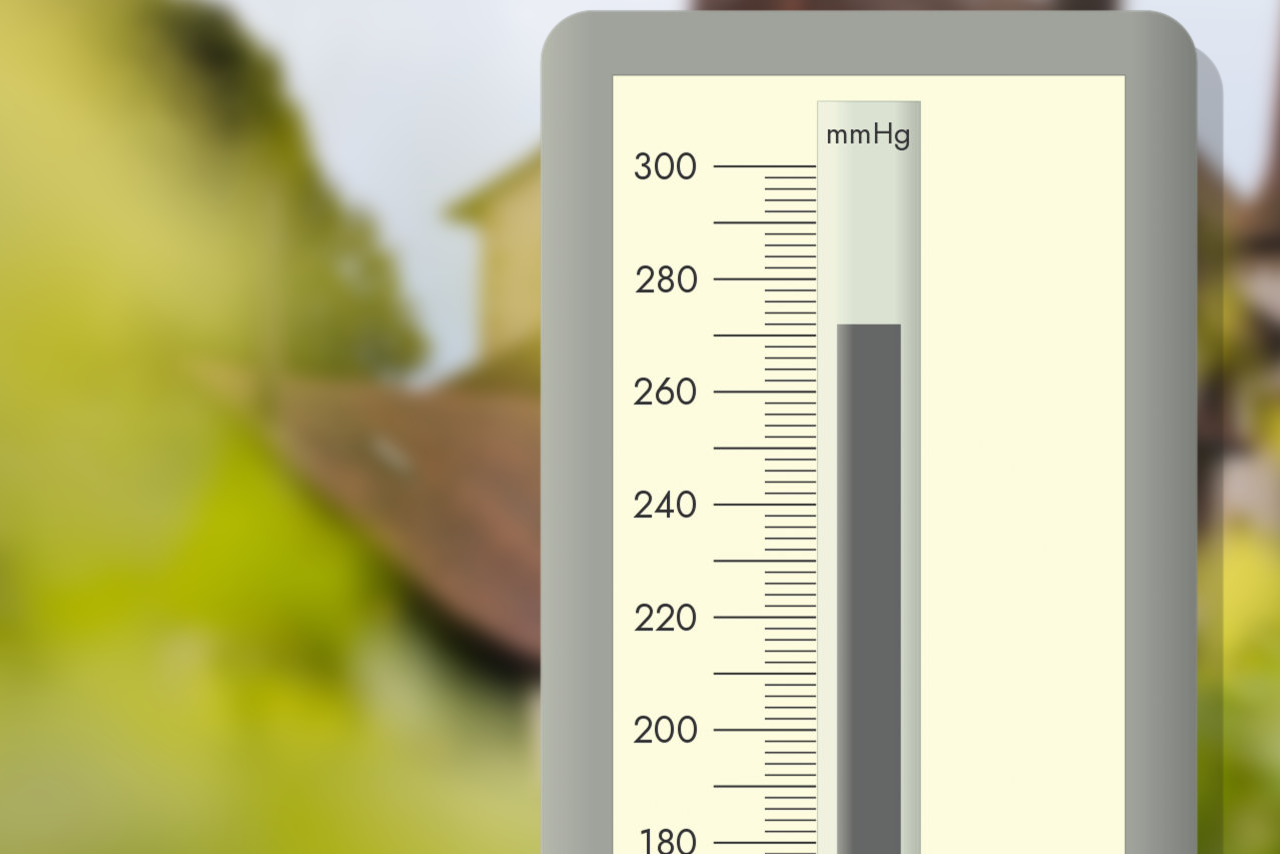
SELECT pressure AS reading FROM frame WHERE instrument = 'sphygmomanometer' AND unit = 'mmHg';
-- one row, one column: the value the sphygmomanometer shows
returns 272 mmHg
